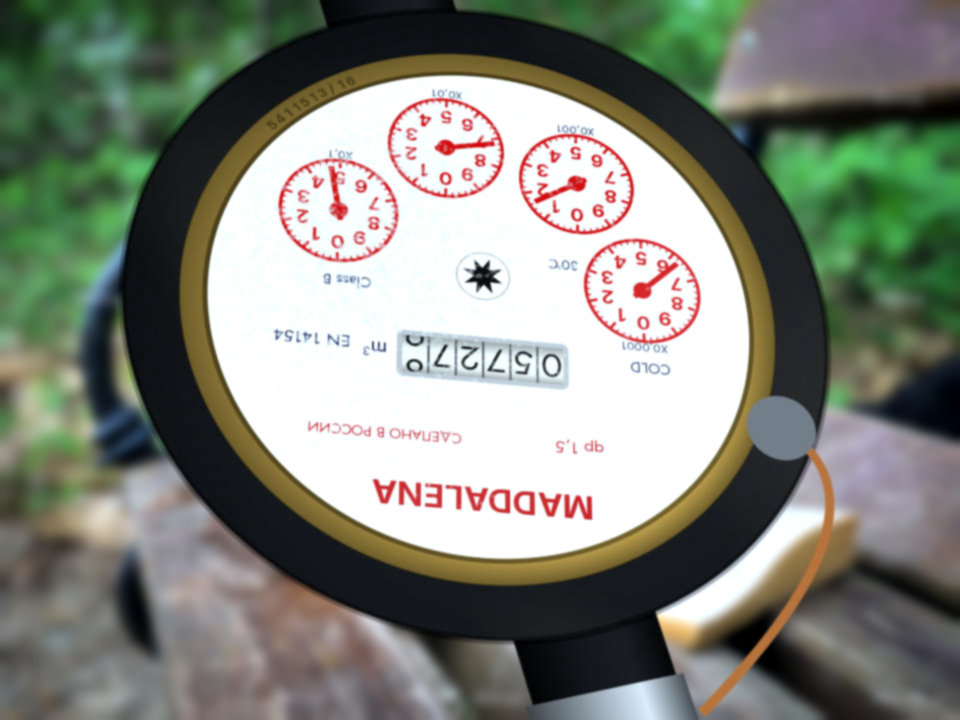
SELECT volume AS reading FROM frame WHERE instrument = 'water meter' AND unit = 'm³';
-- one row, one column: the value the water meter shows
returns 57278.4716 m³
